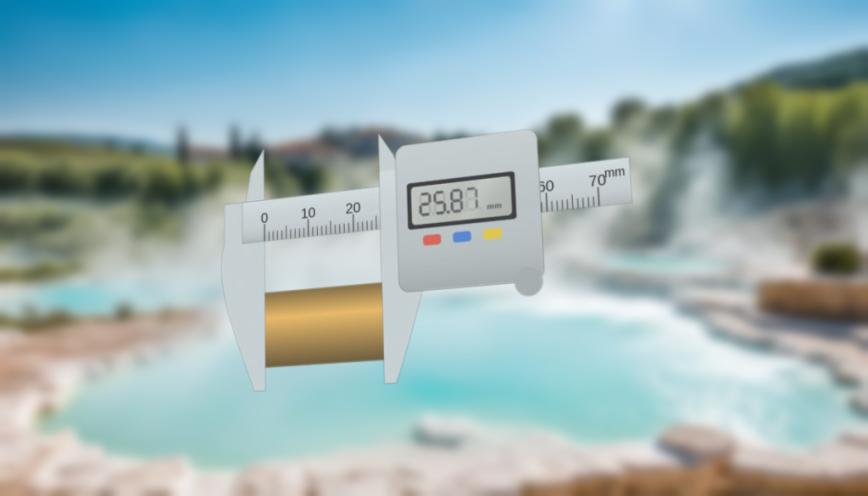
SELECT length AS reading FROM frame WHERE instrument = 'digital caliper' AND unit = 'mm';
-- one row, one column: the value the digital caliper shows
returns 25.87 mm
